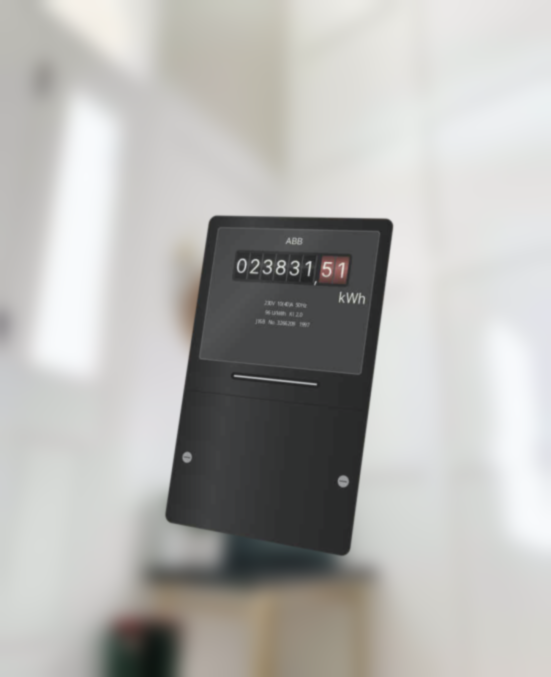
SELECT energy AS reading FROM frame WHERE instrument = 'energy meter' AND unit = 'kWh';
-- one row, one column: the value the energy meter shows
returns 23831.51 kWh
